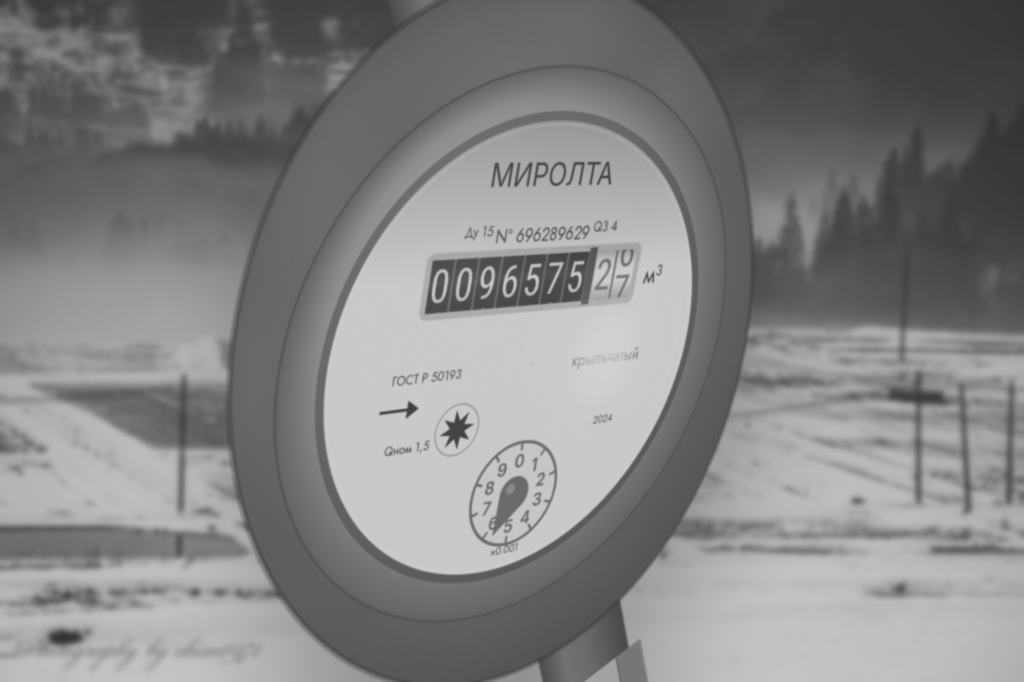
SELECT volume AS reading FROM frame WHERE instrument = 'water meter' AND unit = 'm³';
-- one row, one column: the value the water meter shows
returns 96575.265 m³
